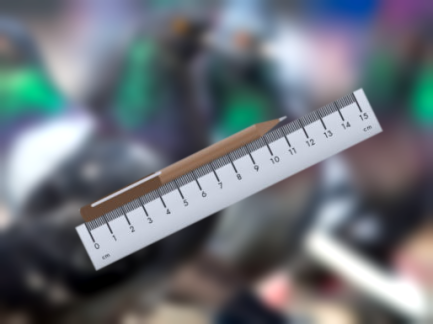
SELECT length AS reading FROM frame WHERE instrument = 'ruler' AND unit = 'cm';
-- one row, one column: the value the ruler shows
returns 11.5 cm
